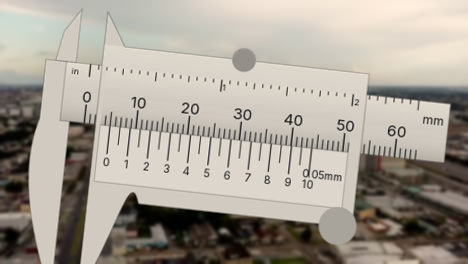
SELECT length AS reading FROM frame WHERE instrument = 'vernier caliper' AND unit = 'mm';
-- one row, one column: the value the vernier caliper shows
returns 5.0 mm
